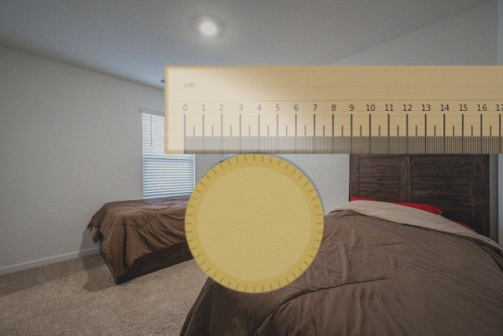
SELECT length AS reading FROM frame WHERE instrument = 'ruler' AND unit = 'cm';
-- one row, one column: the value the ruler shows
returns 7.5 cm
